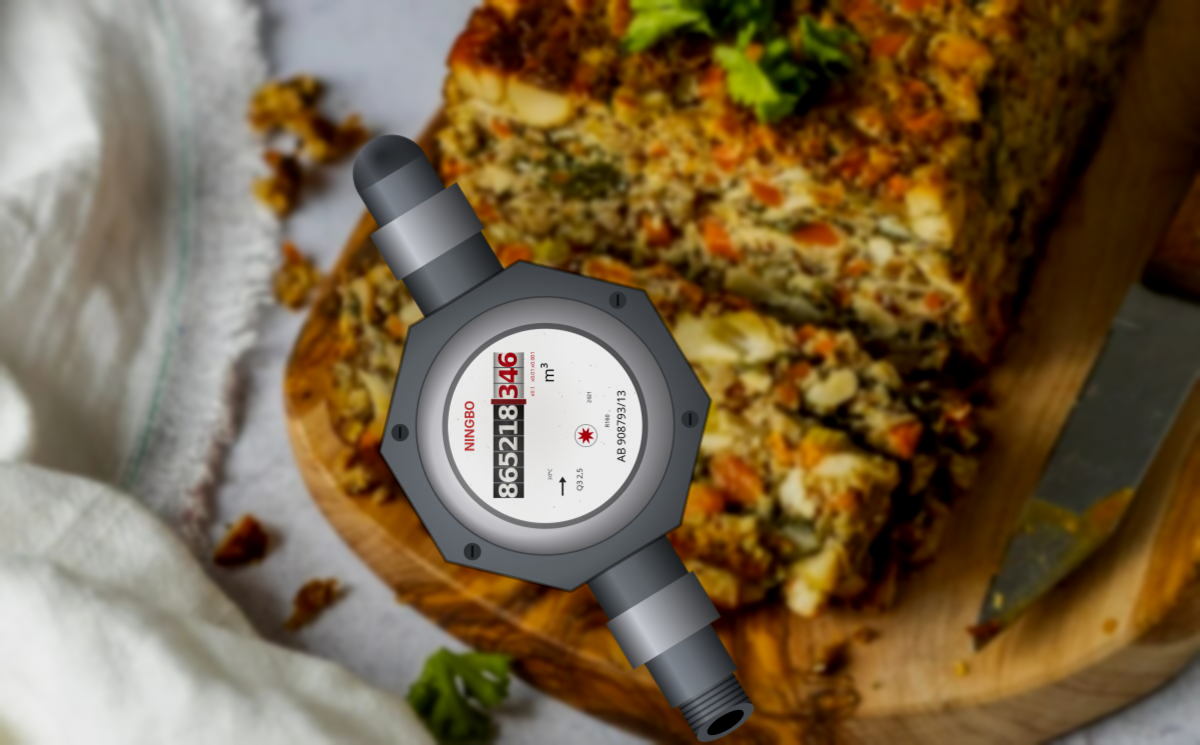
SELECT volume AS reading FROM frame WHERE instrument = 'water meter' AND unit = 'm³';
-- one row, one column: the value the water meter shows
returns 865218.346 m³
